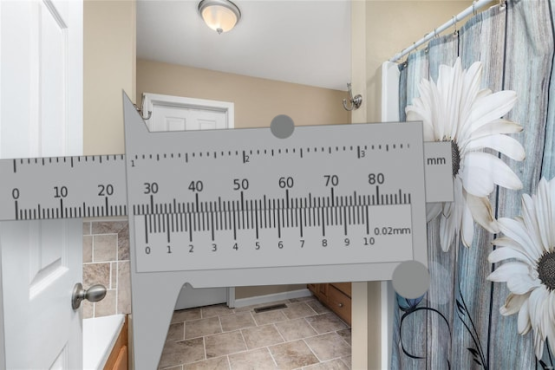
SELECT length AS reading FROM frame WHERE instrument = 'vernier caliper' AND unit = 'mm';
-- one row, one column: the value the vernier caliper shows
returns 28.5 mm
